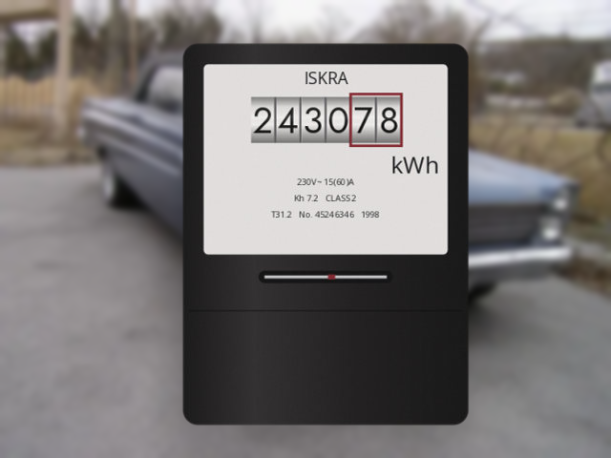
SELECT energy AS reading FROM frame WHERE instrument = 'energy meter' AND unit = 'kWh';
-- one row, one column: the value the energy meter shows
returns 2430.78 kWh
